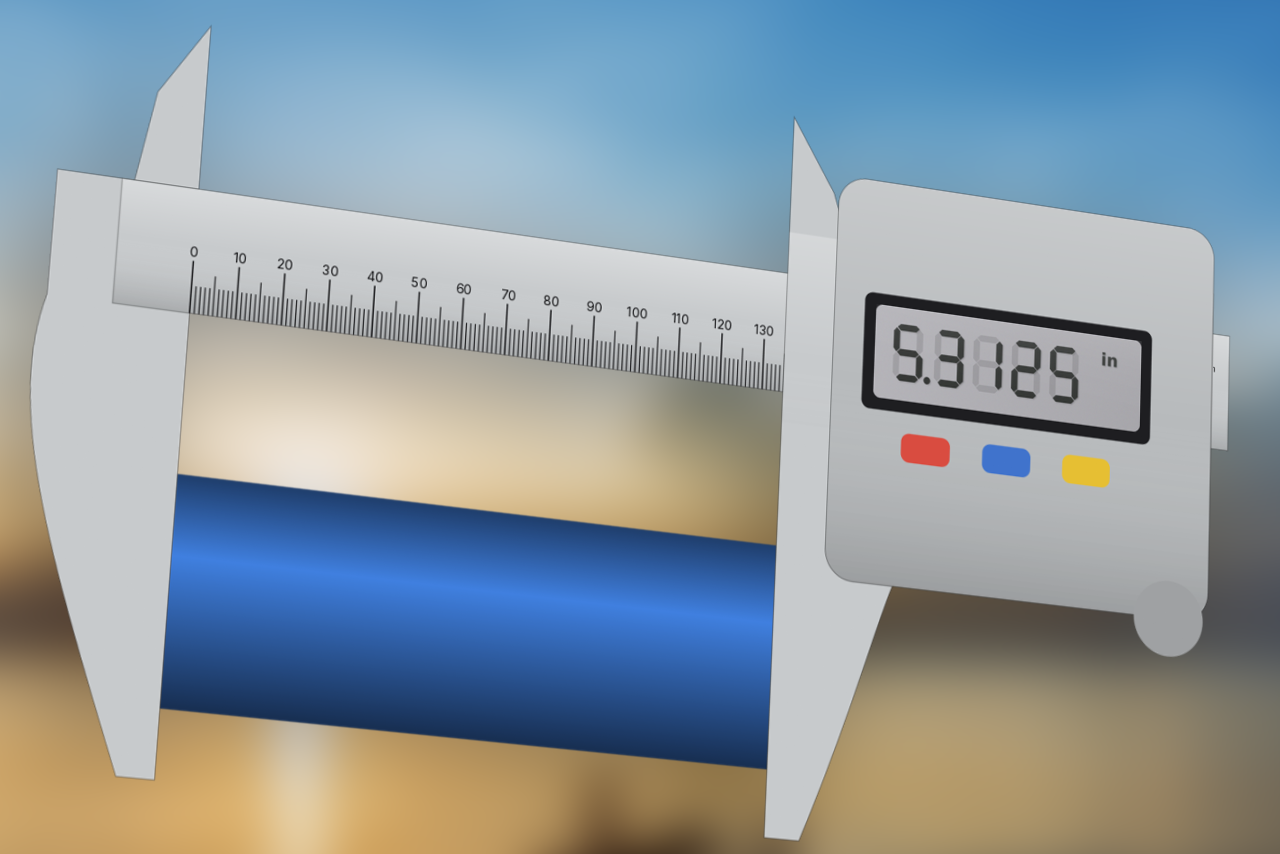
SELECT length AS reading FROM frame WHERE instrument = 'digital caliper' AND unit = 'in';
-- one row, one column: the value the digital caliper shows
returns 5.3125 in
